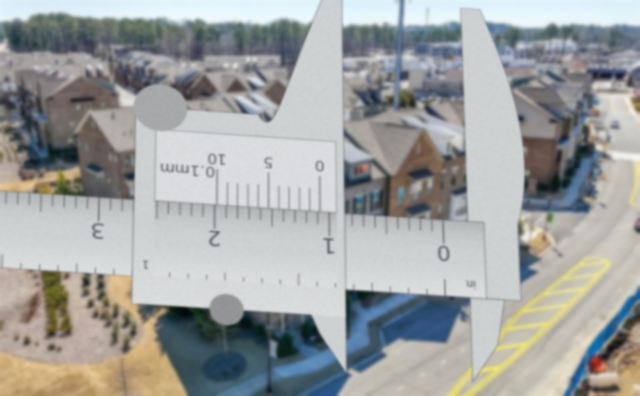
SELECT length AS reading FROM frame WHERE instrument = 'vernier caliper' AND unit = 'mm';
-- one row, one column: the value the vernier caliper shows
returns 10.8 mm
